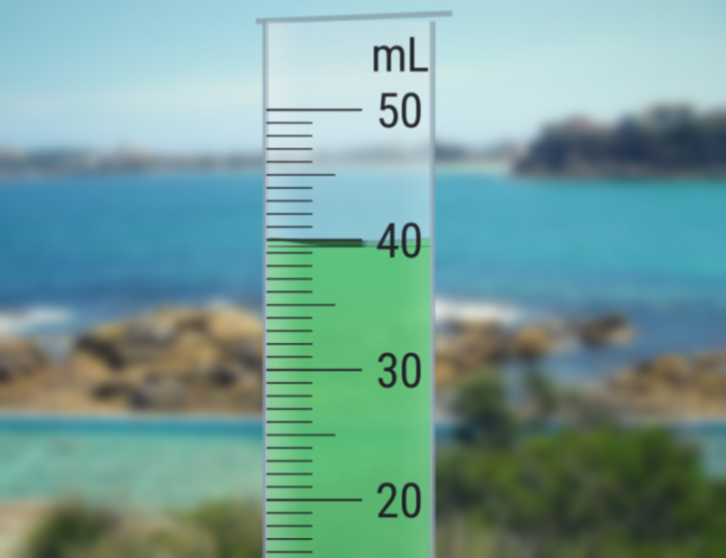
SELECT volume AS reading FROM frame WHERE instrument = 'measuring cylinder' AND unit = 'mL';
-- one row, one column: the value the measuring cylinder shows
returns 39.5 mL
